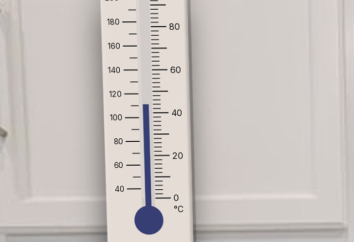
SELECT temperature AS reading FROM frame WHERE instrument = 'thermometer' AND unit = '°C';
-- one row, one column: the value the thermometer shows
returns 44 °C
